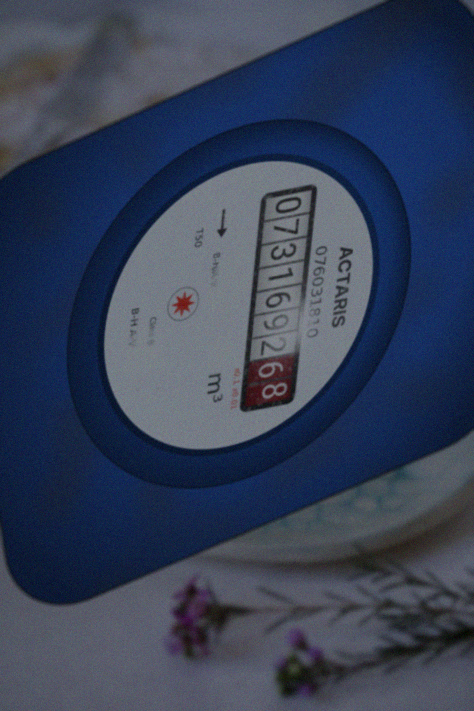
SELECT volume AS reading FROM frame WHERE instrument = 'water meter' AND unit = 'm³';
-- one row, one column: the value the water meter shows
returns 731692.68 m³
